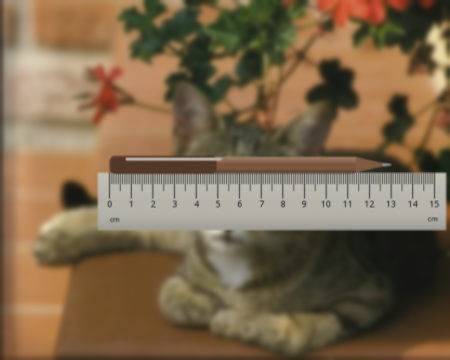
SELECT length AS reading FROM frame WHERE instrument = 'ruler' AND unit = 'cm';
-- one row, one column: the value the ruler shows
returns 13 cm
